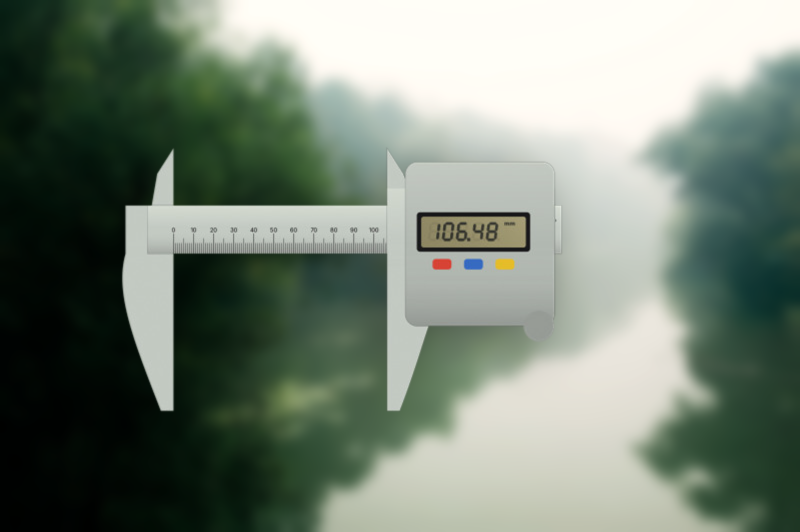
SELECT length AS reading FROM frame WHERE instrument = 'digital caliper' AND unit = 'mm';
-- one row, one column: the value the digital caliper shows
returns 106.48 mm
